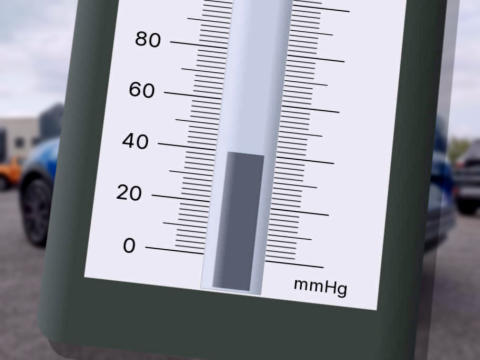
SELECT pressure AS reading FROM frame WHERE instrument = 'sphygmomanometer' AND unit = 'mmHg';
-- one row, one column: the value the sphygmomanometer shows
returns 40 mmHg
